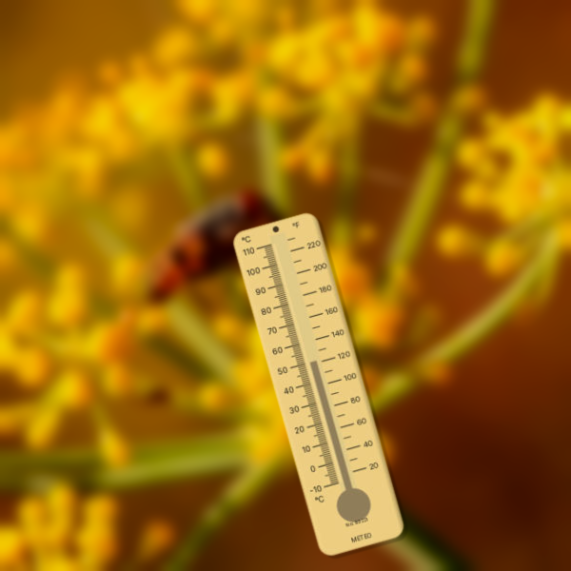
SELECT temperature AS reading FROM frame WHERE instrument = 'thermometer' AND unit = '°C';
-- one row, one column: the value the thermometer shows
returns 50 °C
